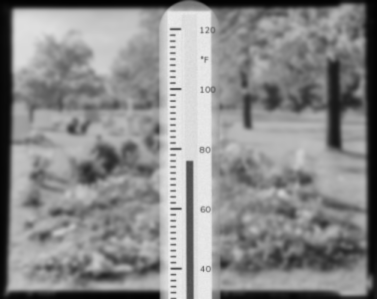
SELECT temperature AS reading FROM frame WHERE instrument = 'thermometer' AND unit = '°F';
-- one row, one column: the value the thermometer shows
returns 76 °F
